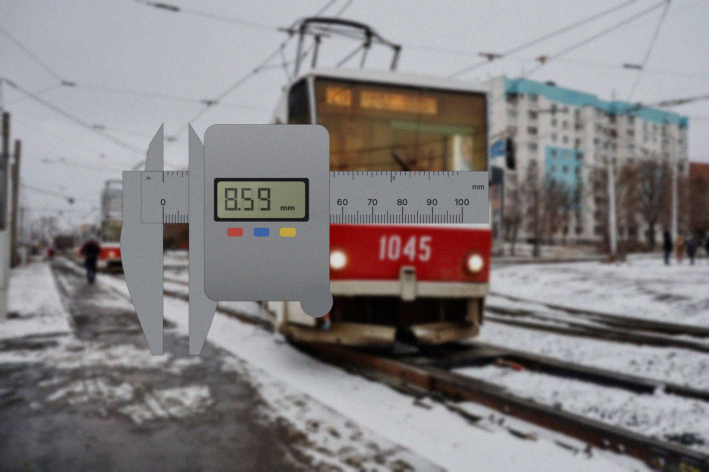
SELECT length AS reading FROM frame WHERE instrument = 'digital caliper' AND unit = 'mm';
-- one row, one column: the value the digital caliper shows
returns 8.59 mm
